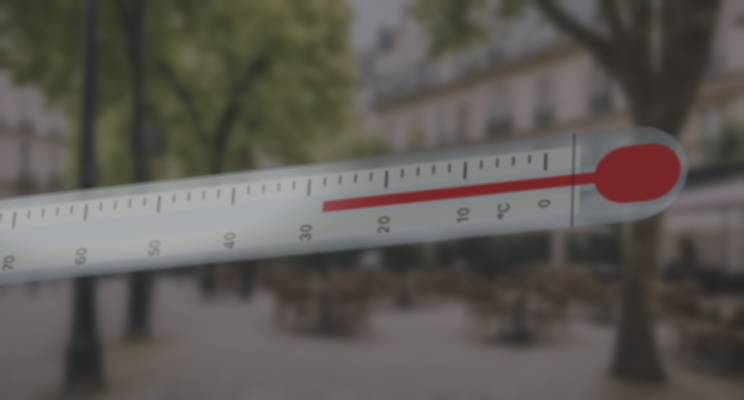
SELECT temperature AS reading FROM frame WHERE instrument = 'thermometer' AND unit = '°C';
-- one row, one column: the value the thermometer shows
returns 28 °C
